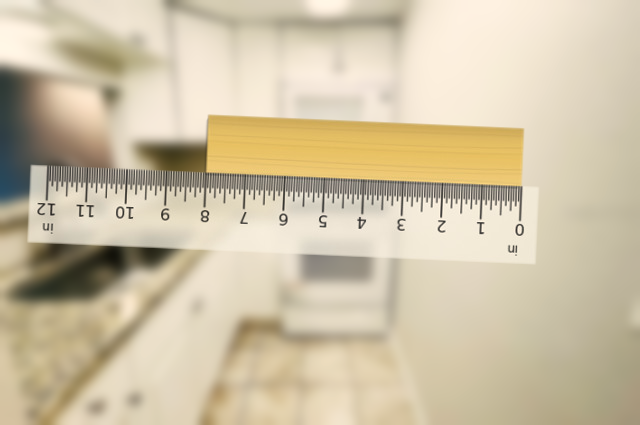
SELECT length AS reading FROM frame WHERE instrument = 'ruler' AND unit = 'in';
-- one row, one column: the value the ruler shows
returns 8 in
